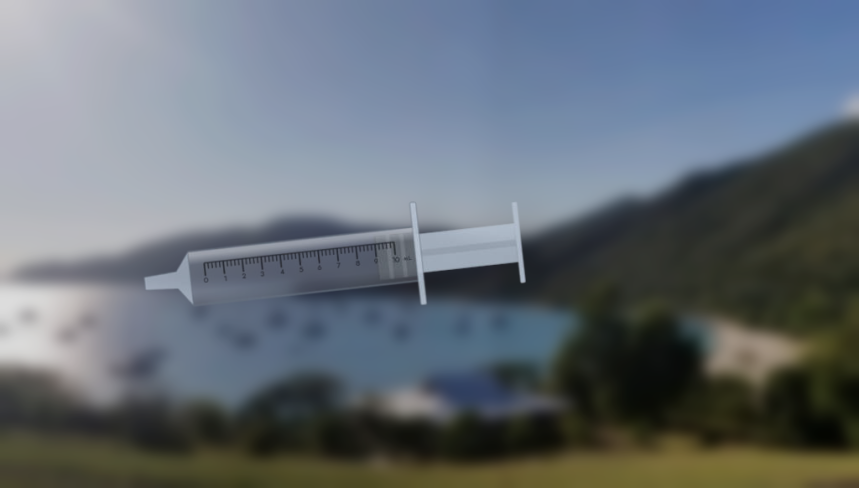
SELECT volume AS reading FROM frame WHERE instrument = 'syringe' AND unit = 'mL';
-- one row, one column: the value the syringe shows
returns 9 mL
